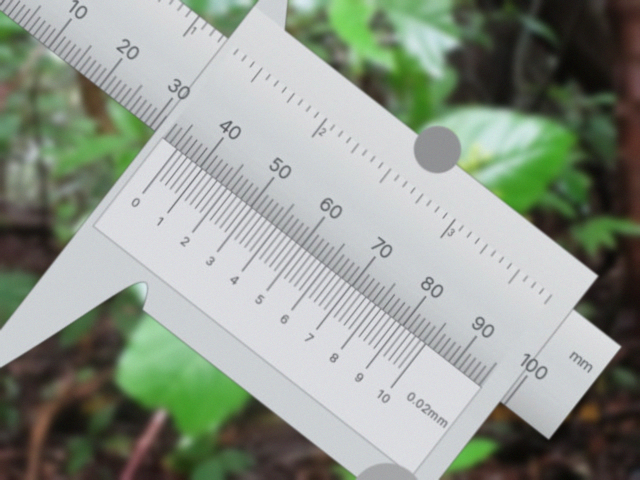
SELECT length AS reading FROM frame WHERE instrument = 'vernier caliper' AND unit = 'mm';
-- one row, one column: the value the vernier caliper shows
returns 35.5 mm
